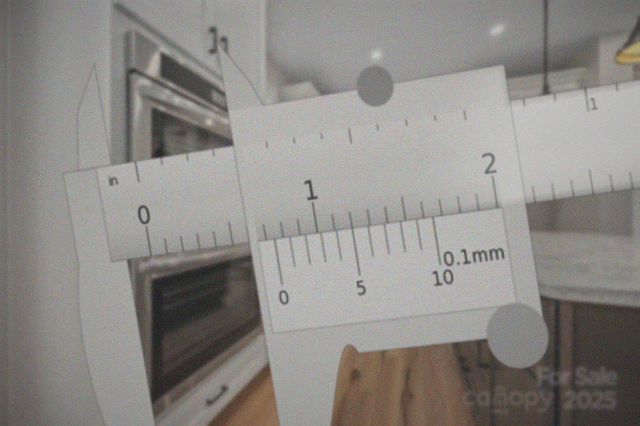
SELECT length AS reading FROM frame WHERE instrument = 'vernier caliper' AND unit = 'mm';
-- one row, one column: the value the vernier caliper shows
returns 7.5 mm
